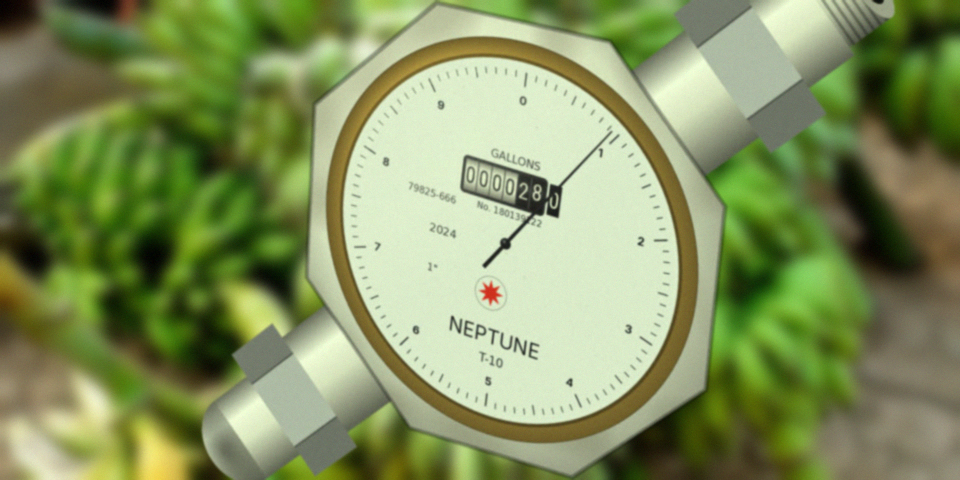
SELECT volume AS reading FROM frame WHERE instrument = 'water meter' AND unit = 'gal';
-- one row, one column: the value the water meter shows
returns 280.9 gal
